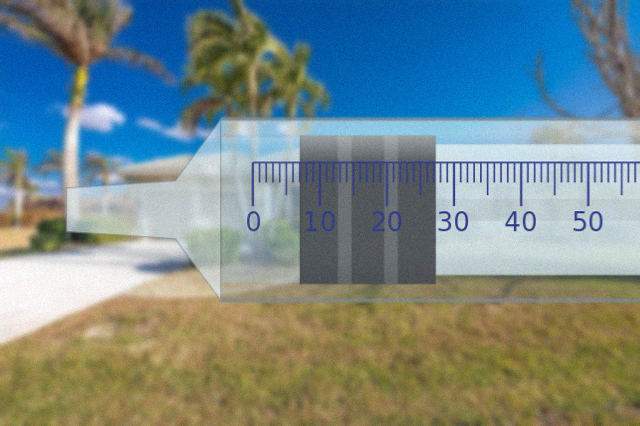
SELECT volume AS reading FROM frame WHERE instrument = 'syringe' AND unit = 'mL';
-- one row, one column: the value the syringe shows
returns 7 mL
